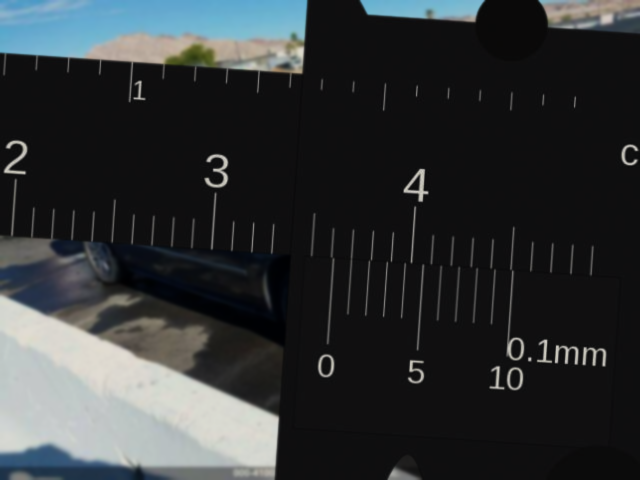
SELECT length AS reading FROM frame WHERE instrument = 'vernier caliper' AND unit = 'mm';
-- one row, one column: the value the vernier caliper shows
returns 36.1 mm
